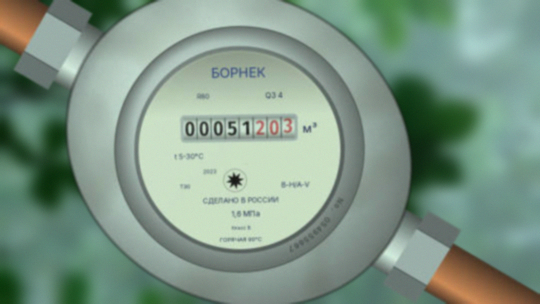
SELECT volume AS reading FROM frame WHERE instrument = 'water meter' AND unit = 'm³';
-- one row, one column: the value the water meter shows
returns 51.203 m³
